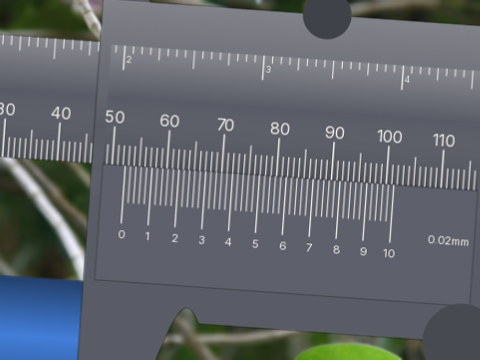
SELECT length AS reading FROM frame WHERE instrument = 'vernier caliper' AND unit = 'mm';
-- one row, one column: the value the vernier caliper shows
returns 52.4 mm
